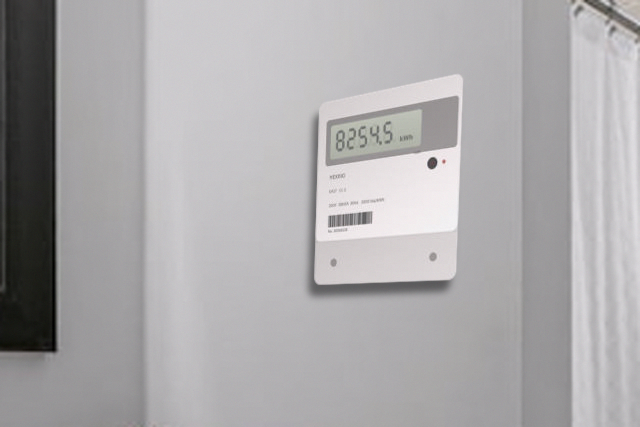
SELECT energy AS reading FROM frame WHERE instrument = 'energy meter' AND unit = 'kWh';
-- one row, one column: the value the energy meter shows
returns 8254.5 kWh
